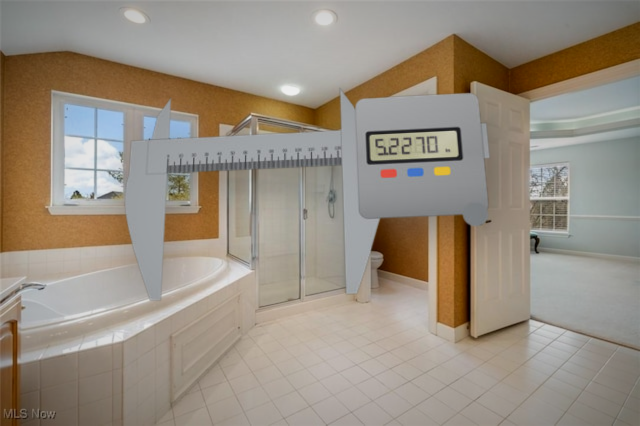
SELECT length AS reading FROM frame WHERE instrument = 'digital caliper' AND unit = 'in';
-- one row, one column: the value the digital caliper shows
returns 5.2270 in
